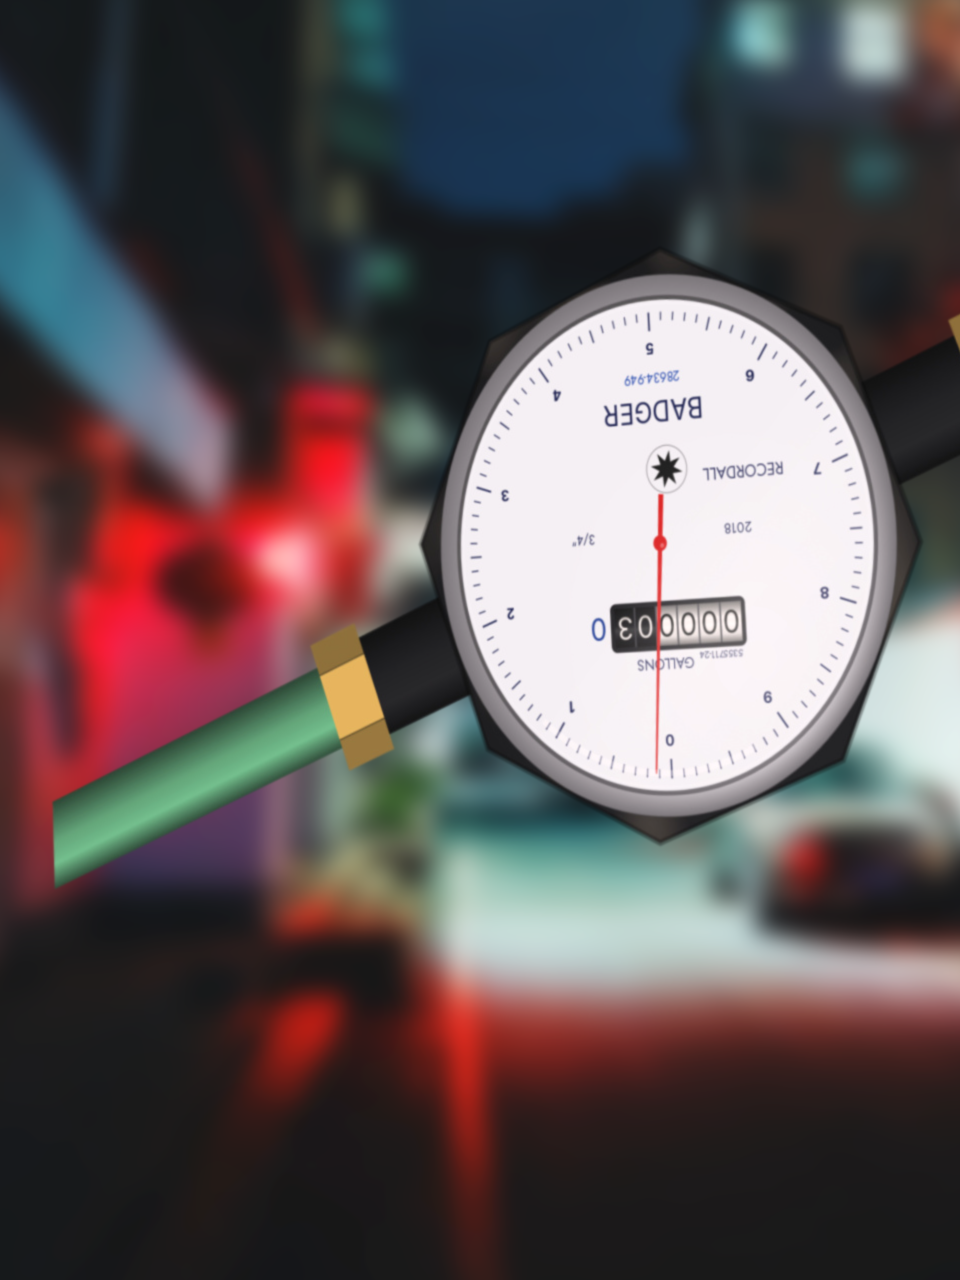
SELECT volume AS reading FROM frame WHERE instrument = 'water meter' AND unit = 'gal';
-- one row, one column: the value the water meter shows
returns 30.1 gal
